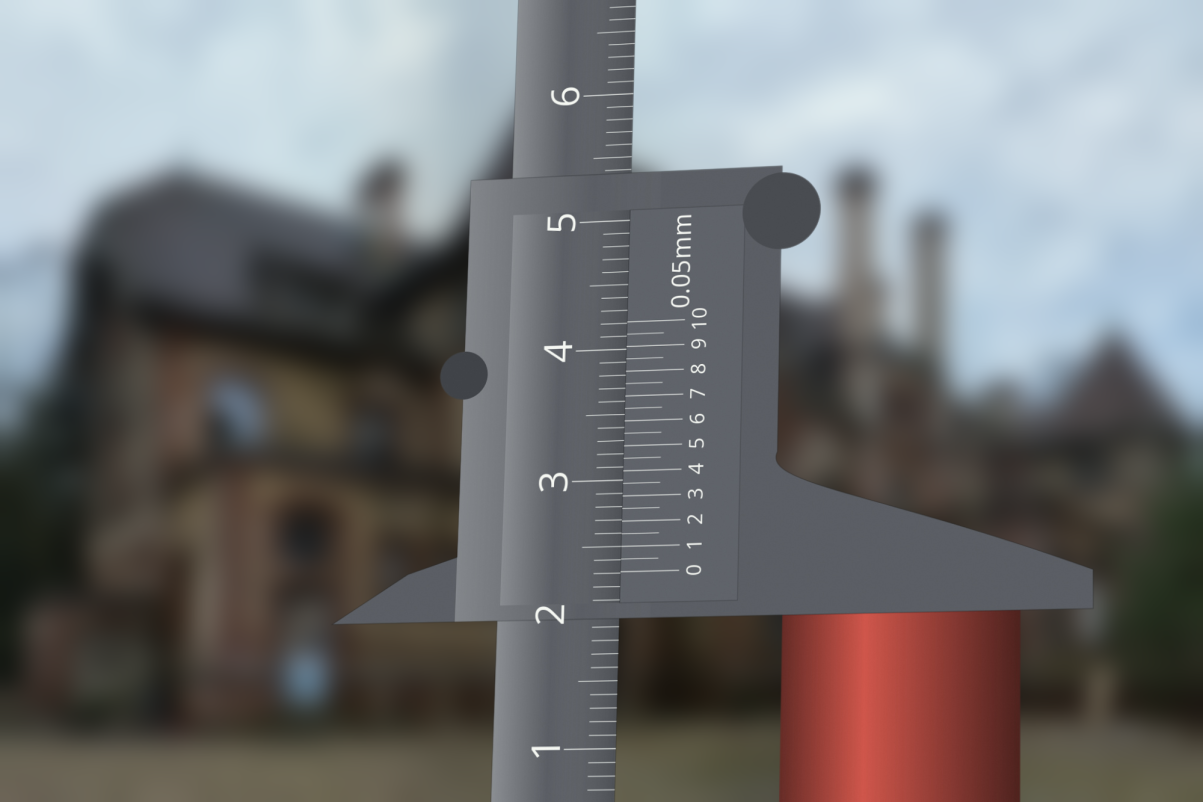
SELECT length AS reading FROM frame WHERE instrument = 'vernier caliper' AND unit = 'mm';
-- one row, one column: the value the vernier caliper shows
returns 23.1 mm
